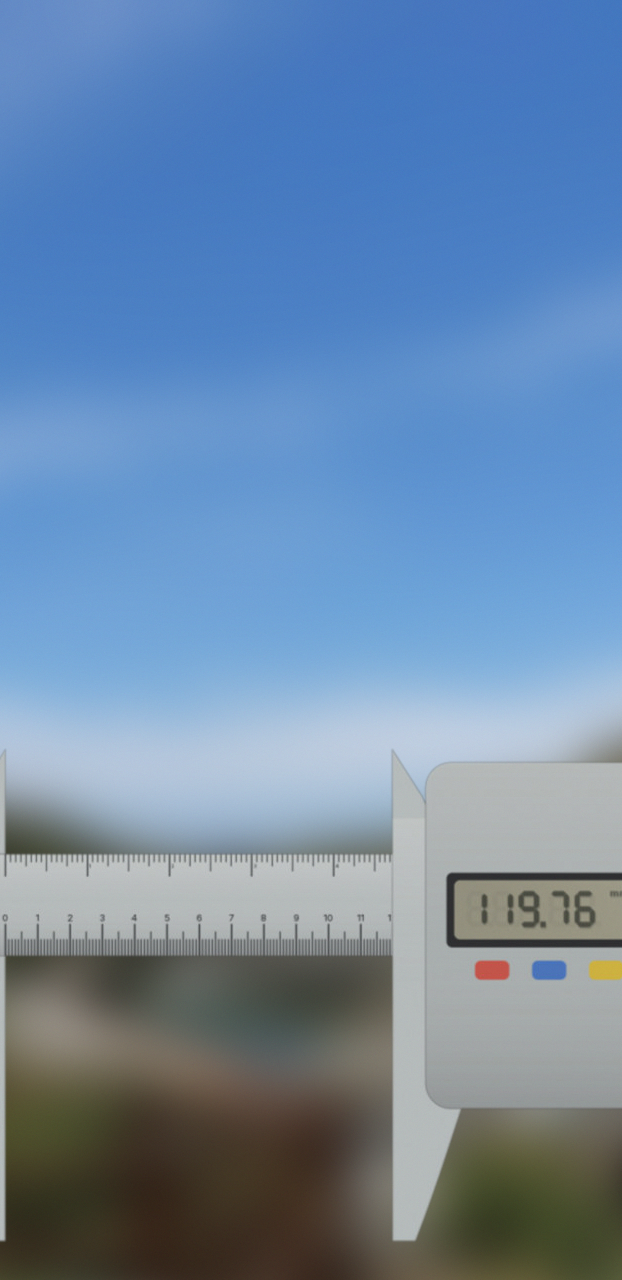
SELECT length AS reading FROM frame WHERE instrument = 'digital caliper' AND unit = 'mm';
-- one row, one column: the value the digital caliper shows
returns 119.76 mm
